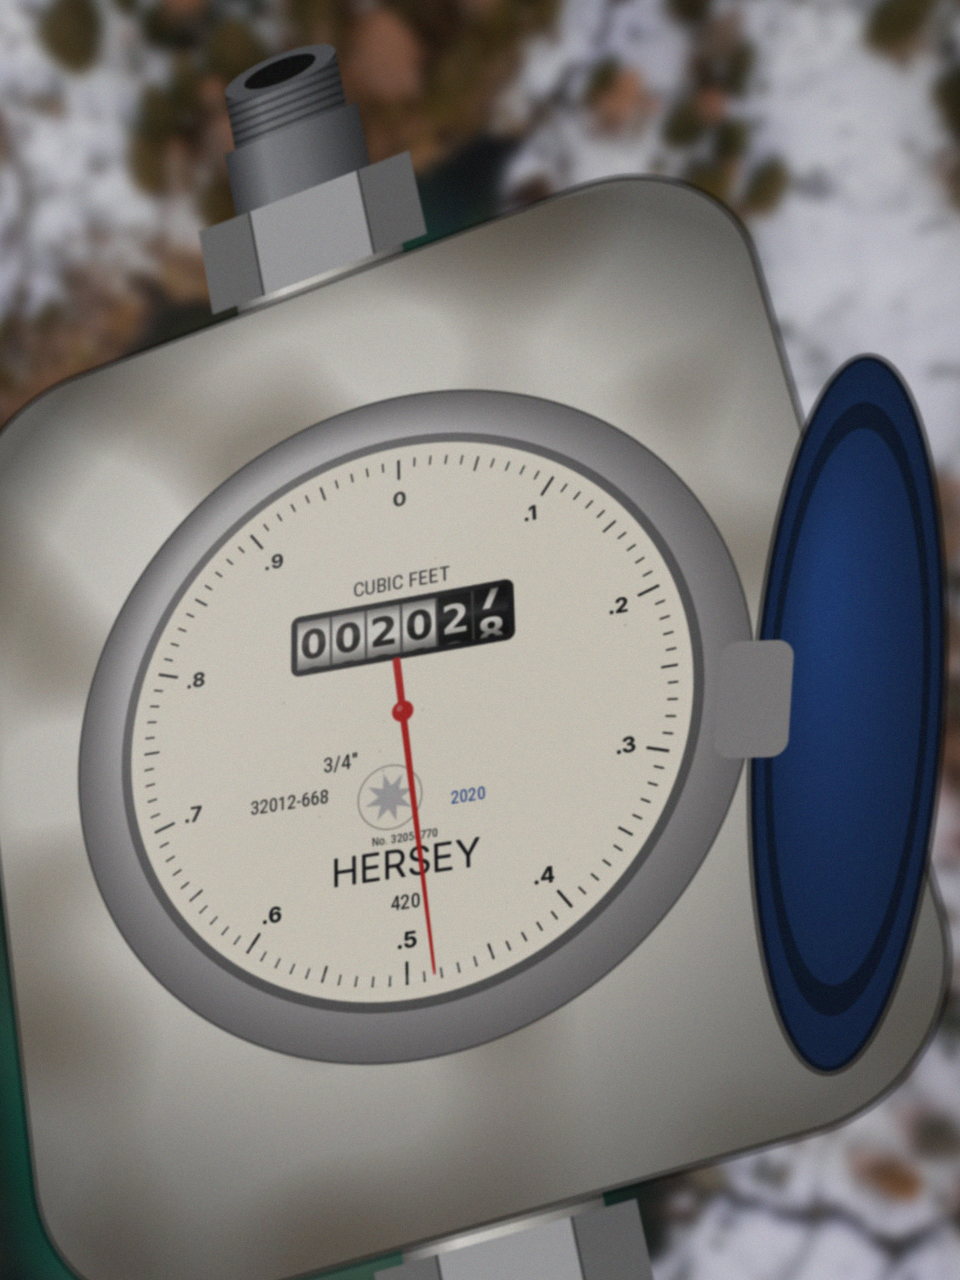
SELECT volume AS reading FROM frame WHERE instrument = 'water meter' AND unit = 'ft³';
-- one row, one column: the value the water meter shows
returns 2027.48 ft³
